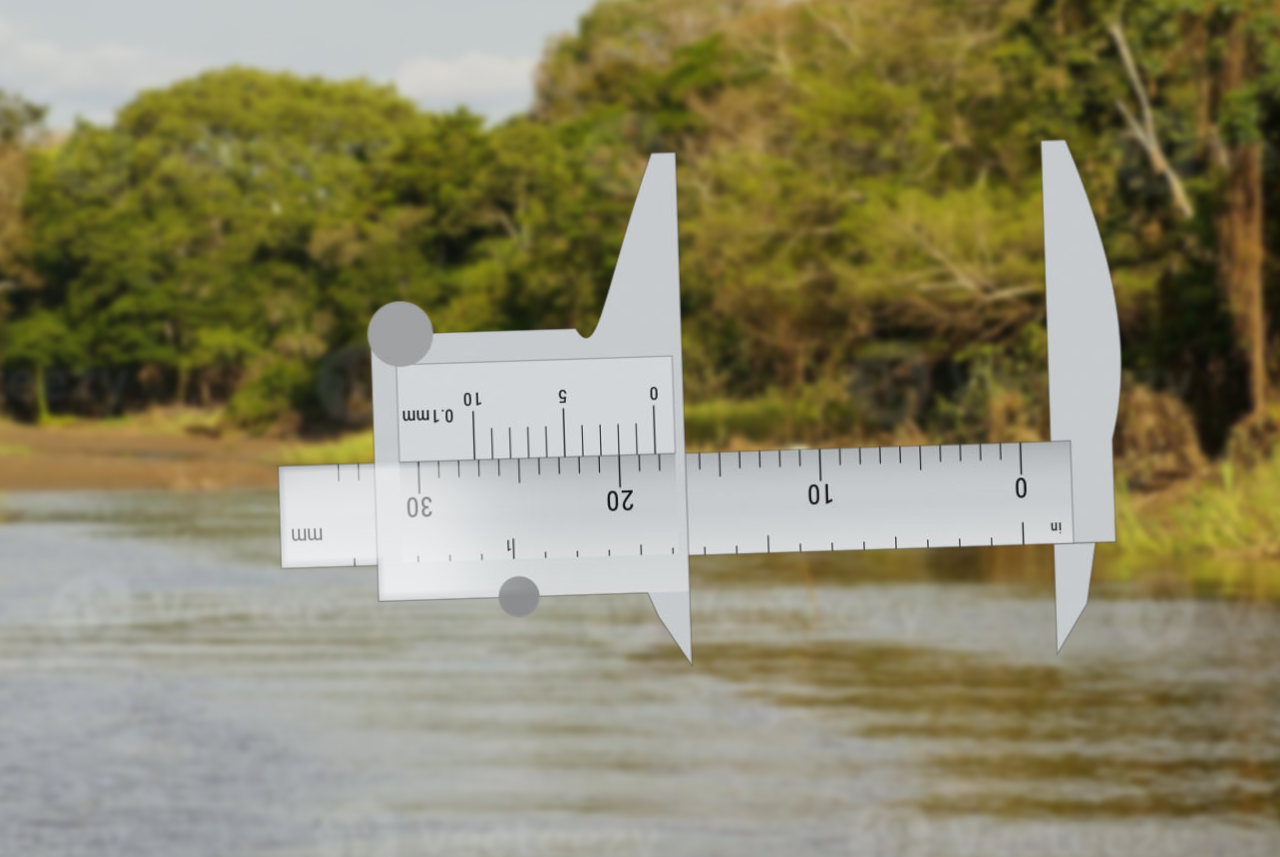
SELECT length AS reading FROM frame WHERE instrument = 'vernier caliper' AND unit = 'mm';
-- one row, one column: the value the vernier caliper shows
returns 18.2 mm
